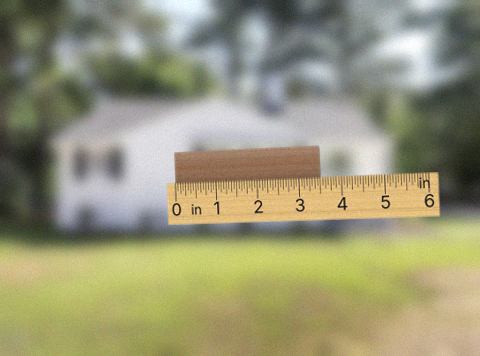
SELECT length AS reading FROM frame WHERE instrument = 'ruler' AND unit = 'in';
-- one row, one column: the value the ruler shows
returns 3.5 in
